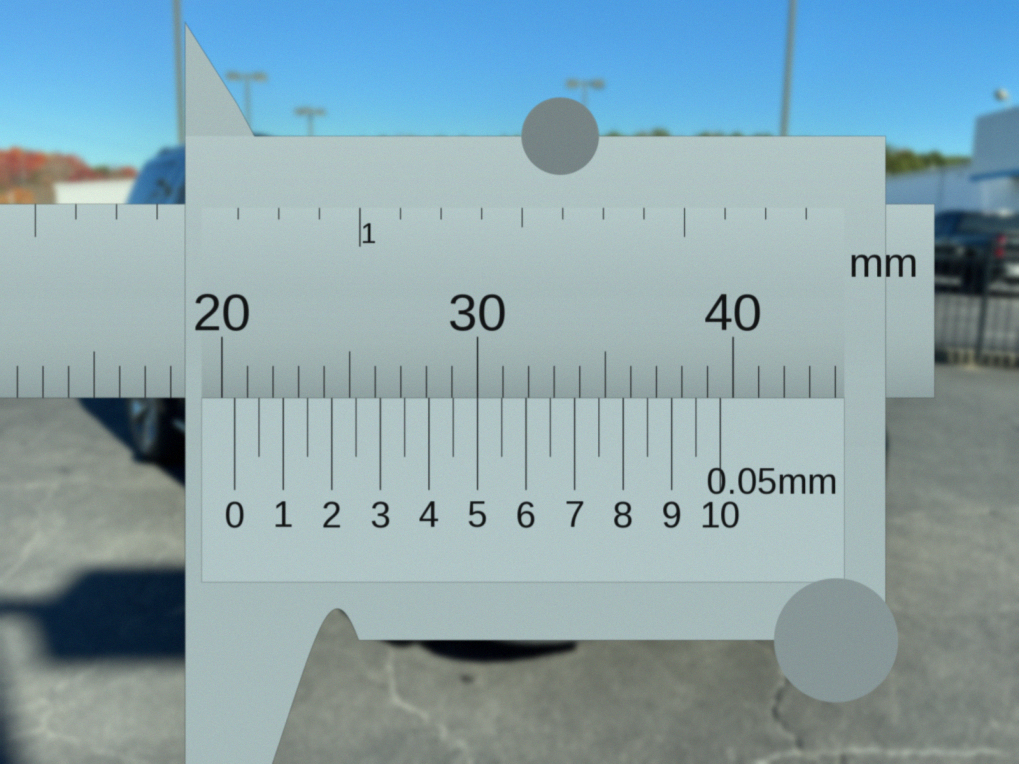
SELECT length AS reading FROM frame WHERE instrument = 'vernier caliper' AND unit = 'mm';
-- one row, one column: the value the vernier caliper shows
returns 20.50 mm
